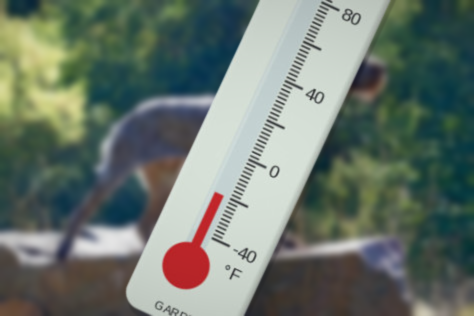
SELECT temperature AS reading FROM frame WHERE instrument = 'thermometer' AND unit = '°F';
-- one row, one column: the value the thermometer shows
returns -20 °F
